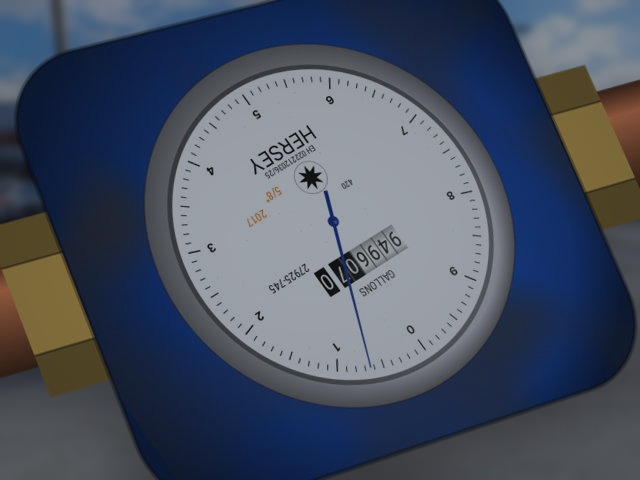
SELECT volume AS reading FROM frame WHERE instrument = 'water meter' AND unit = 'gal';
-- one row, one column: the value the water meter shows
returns 9496070.6 gal
